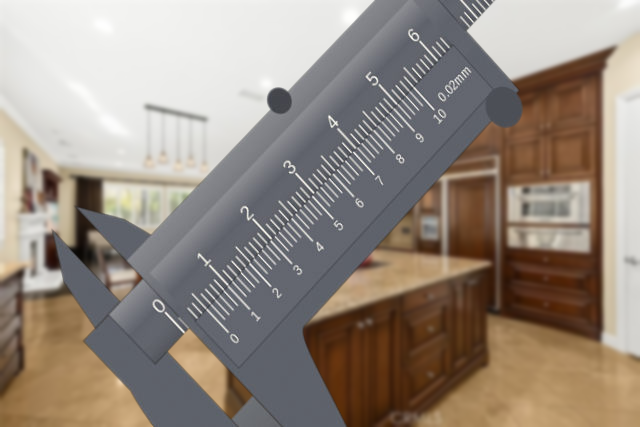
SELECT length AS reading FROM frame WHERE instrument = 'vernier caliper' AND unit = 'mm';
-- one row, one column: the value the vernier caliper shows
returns 5.0 mm
